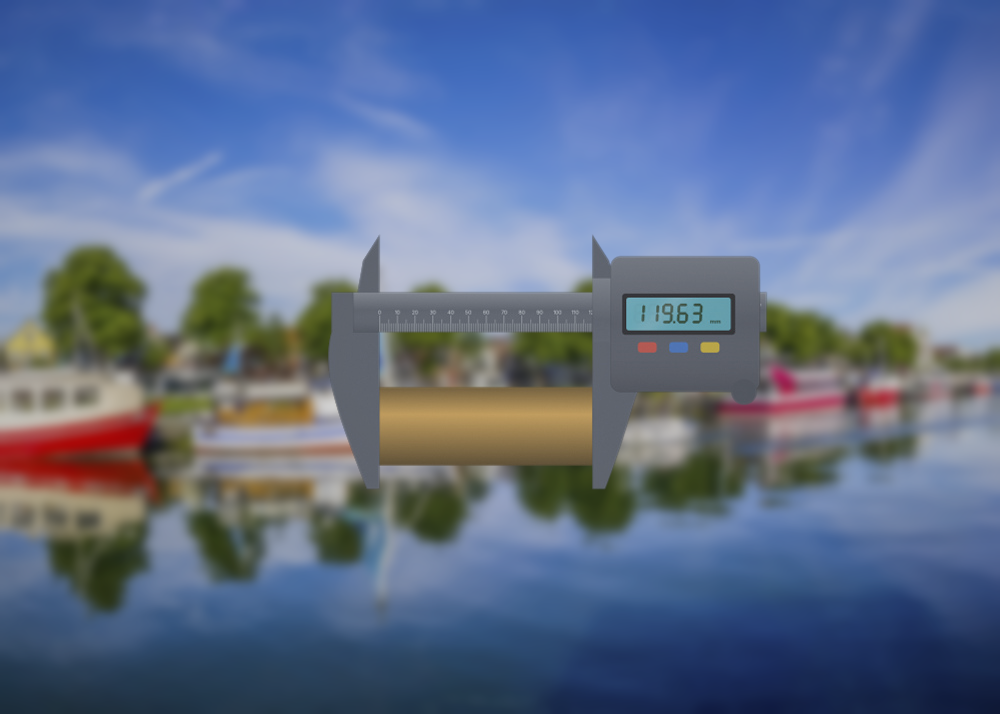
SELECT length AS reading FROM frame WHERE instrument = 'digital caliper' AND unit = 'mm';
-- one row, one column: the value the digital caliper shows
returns 119.63 mm
